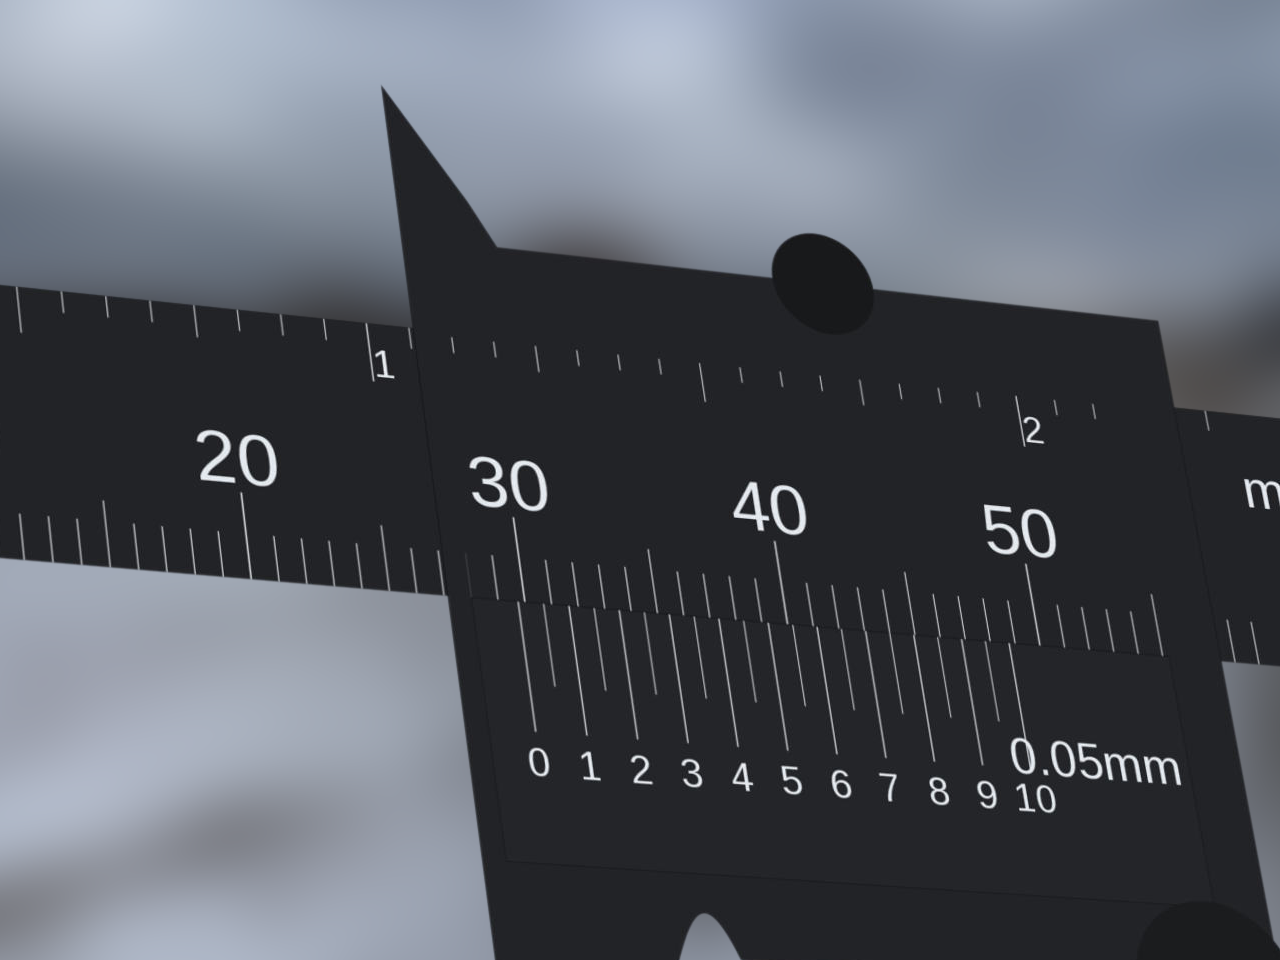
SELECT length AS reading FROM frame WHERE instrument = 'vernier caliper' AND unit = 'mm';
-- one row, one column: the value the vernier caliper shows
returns 29.75 mm
